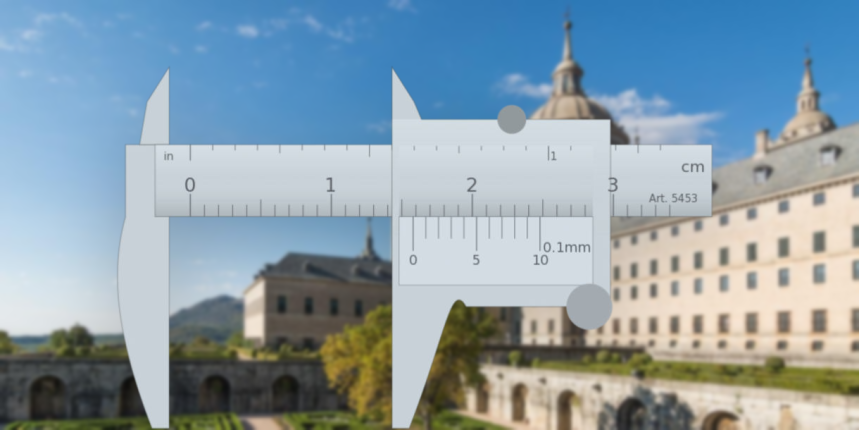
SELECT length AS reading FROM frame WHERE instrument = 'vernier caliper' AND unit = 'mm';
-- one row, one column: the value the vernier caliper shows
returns 15.8 mm
